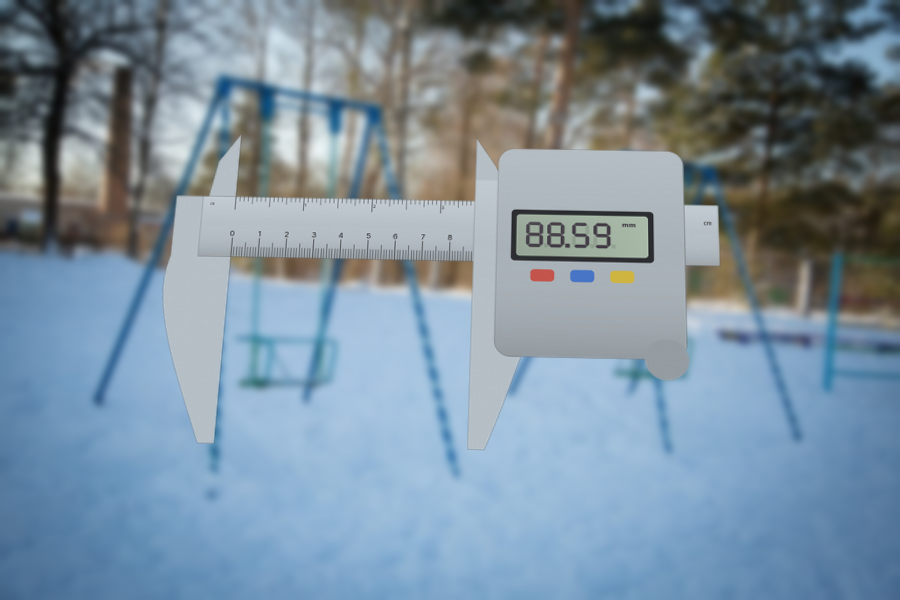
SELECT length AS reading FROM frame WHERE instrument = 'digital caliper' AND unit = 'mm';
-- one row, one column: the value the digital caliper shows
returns 88.59 mm
